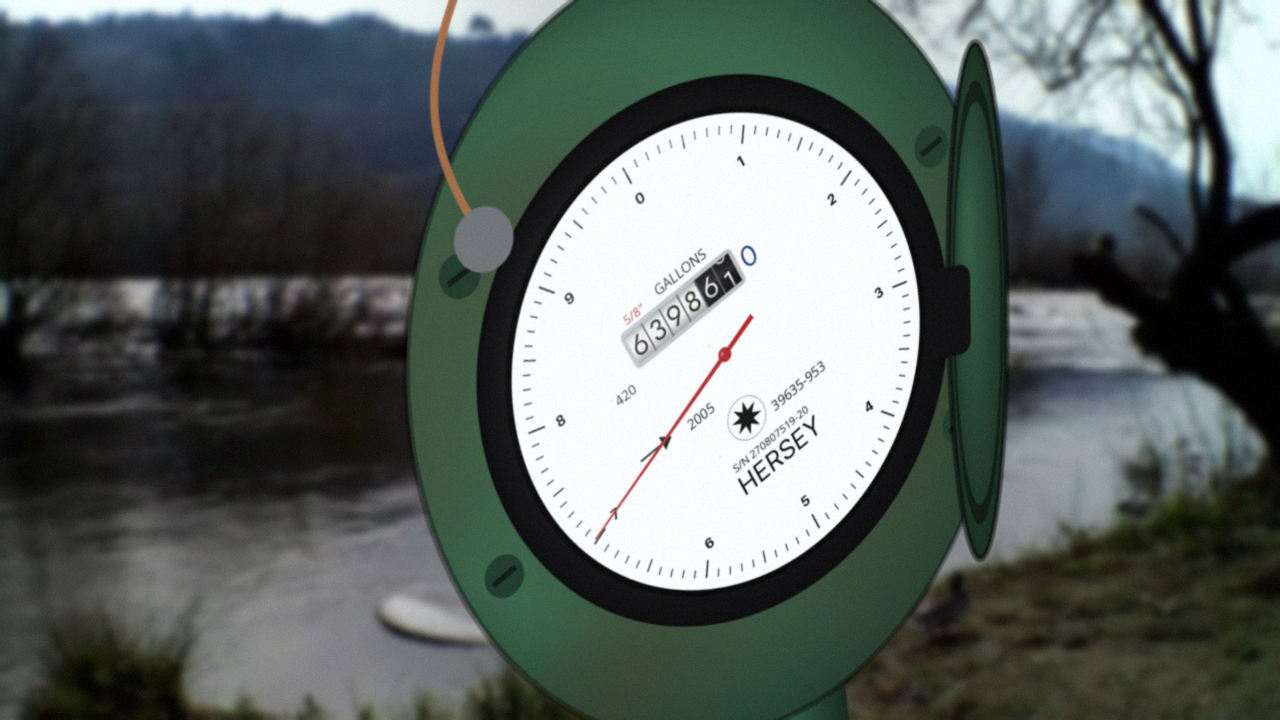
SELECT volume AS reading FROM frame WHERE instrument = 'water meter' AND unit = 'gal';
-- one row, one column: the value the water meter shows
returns 6398607.0 gal
